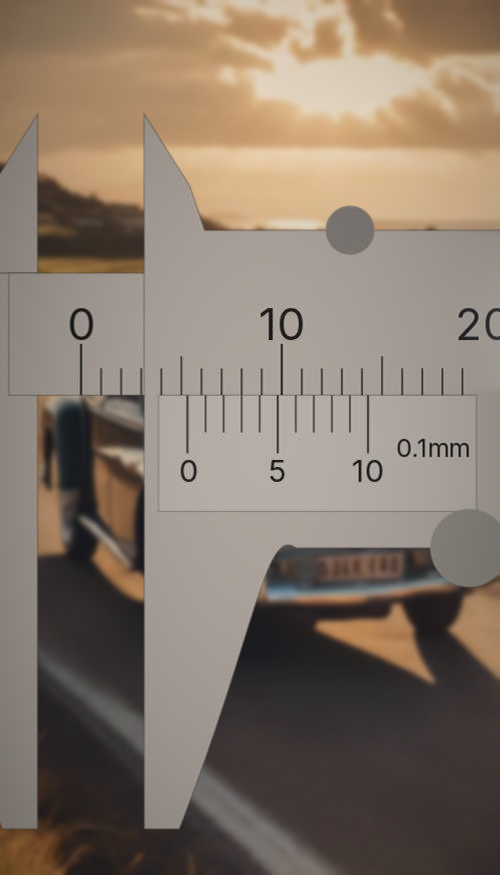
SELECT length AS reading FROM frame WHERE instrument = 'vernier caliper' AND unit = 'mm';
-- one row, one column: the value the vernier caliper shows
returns 5.3 mm
